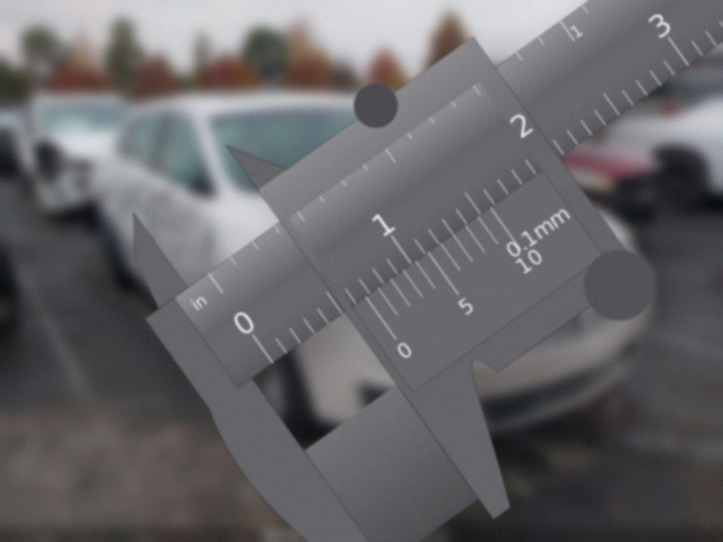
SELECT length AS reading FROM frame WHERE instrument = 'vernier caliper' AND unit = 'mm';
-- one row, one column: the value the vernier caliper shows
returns 6.7 mm
